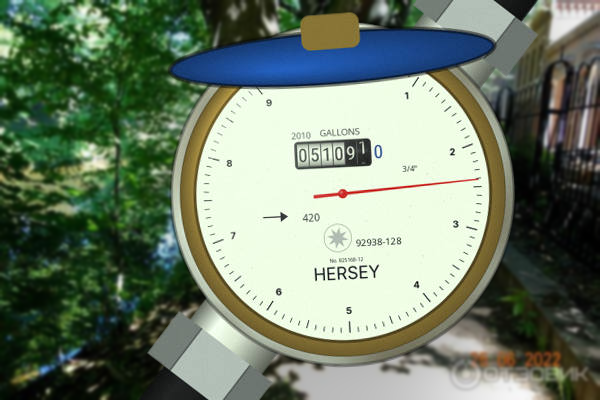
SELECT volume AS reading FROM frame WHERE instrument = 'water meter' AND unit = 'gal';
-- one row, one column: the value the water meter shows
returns 510912.4 gal
